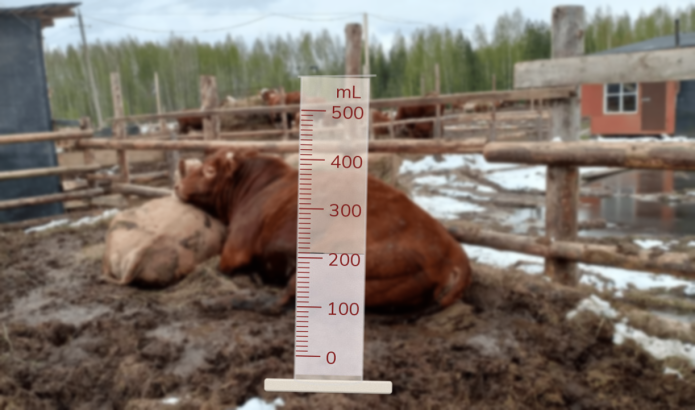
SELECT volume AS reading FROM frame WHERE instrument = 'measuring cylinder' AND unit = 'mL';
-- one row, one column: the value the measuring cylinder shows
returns 210 mL
